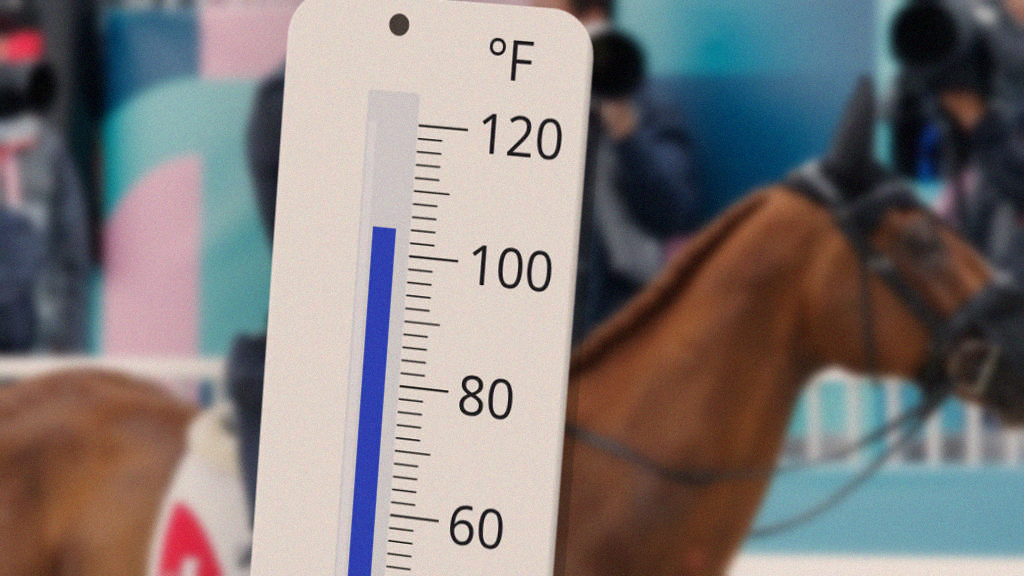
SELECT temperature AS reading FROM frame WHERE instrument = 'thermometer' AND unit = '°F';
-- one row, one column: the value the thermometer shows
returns 104 °F
